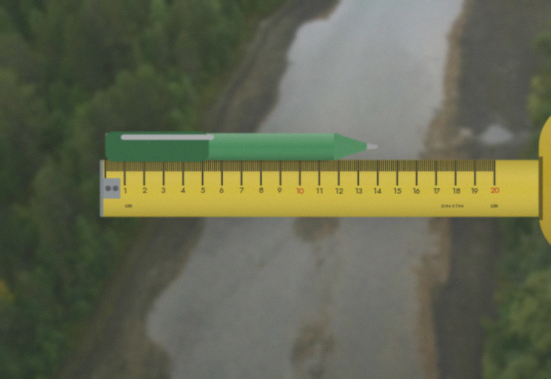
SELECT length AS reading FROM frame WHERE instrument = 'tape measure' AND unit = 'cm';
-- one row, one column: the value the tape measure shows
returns 14 cm
